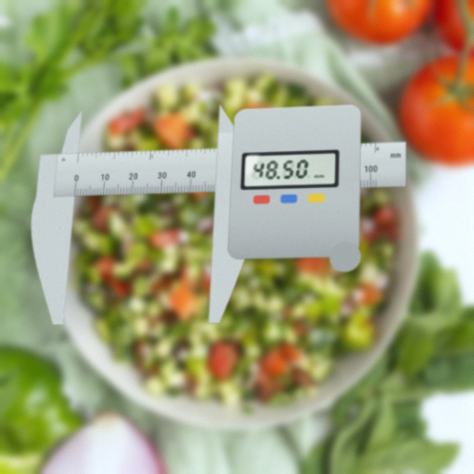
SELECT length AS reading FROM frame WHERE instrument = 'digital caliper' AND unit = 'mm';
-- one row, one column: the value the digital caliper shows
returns 48.50 mm
